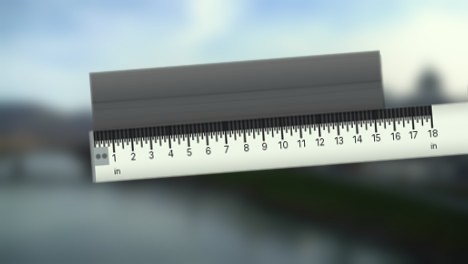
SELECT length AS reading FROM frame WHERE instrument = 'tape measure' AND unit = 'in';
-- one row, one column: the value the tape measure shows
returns 15.5 in
